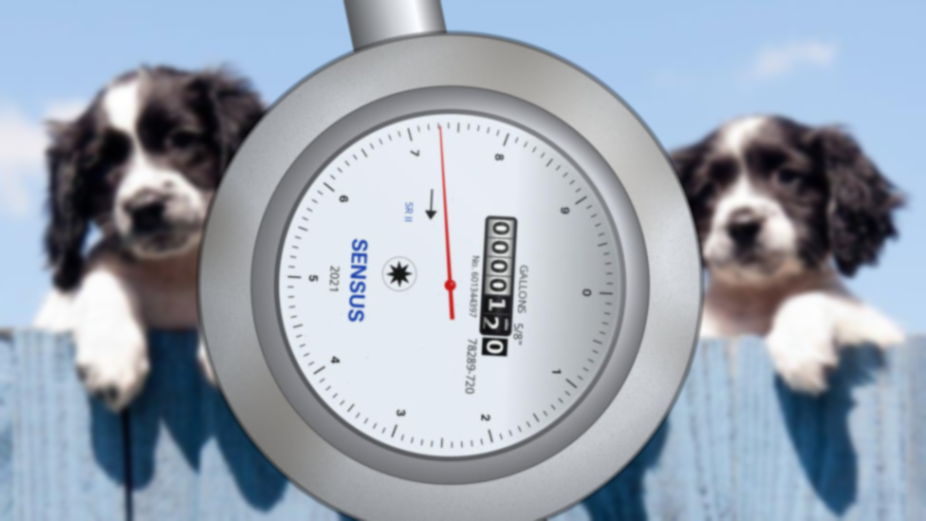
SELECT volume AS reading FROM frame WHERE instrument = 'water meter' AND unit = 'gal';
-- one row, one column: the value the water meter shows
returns 117.3 gal
